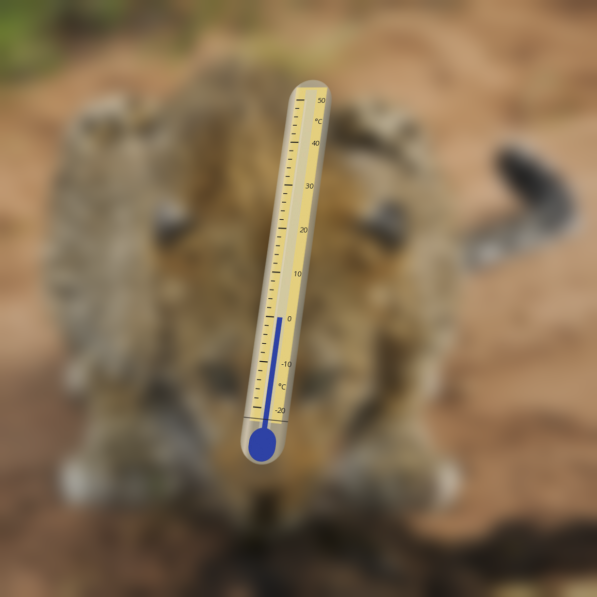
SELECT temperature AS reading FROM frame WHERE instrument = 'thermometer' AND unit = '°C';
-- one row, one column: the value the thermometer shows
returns 0 °C
